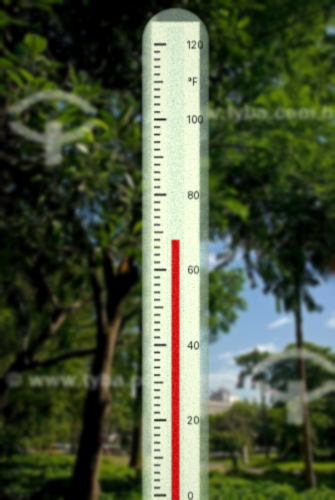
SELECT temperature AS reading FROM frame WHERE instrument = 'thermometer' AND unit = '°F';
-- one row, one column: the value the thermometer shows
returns 68 °F
